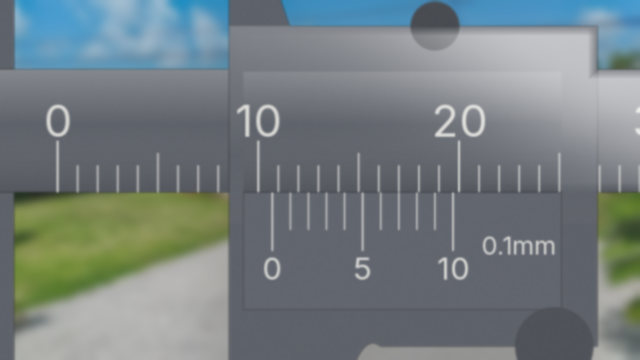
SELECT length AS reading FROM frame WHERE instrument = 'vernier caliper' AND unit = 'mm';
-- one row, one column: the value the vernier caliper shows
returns 10.7 mm
